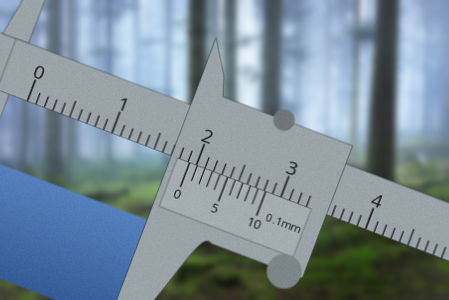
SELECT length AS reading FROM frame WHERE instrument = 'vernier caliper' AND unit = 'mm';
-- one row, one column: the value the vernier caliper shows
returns 19.2 mm
